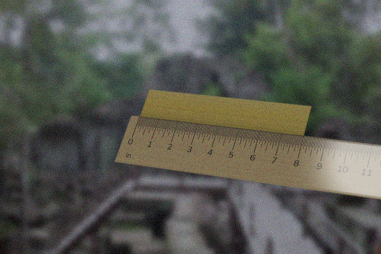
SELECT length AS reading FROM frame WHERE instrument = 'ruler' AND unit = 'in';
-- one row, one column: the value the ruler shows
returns 8 in
